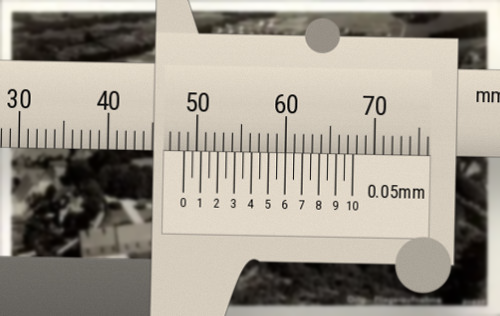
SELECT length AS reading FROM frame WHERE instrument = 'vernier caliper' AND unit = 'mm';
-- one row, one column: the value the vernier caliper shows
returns 48.6 mm
